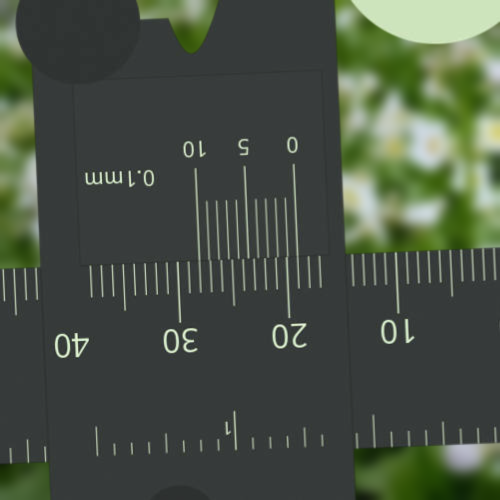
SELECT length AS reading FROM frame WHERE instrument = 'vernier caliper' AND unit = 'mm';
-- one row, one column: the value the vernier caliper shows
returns 19.0 mm
